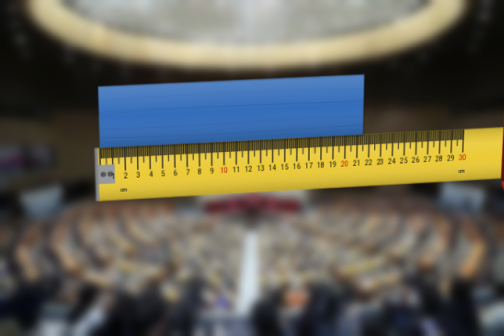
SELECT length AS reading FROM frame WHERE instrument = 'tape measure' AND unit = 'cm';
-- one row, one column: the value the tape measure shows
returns 21.5 cm
